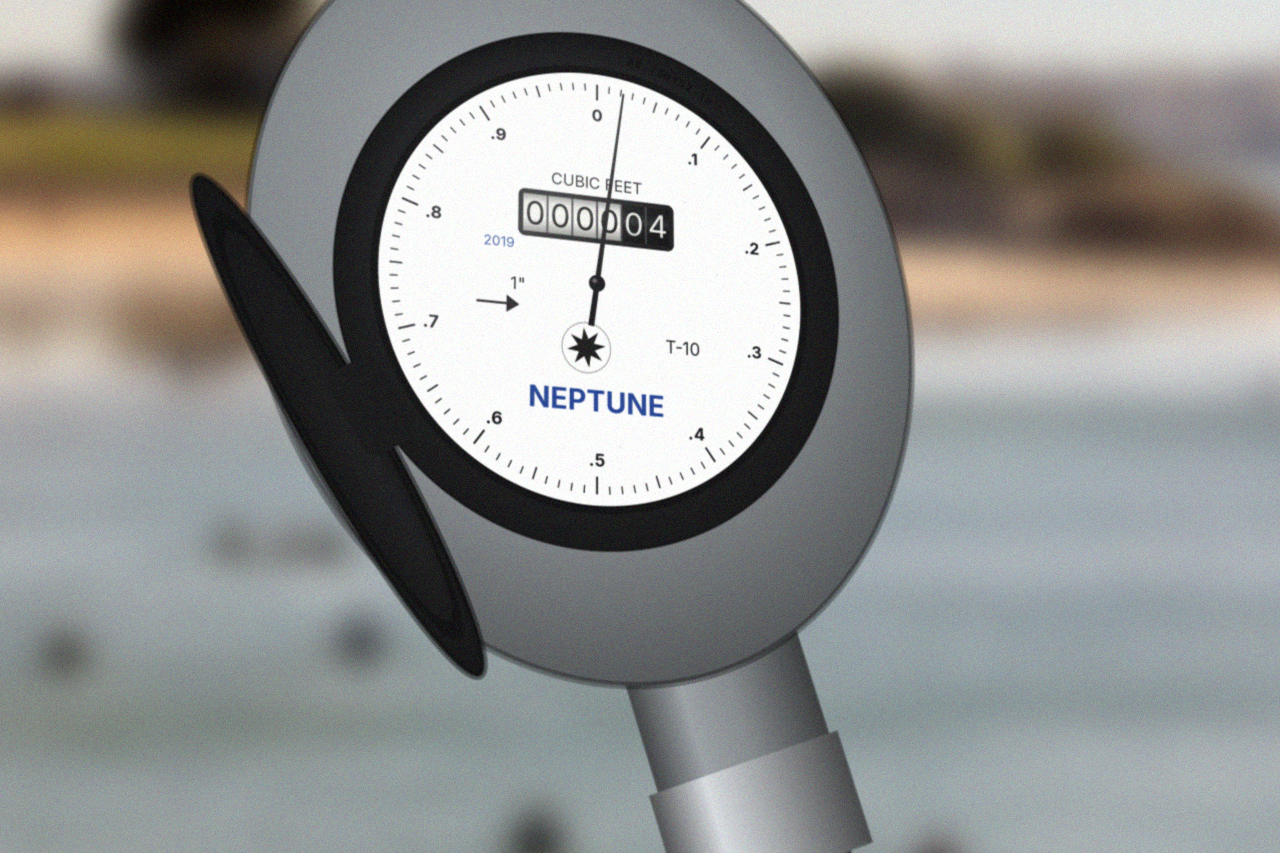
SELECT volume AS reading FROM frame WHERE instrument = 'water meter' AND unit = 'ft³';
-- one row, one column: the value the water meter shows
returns 4.02 ft³
